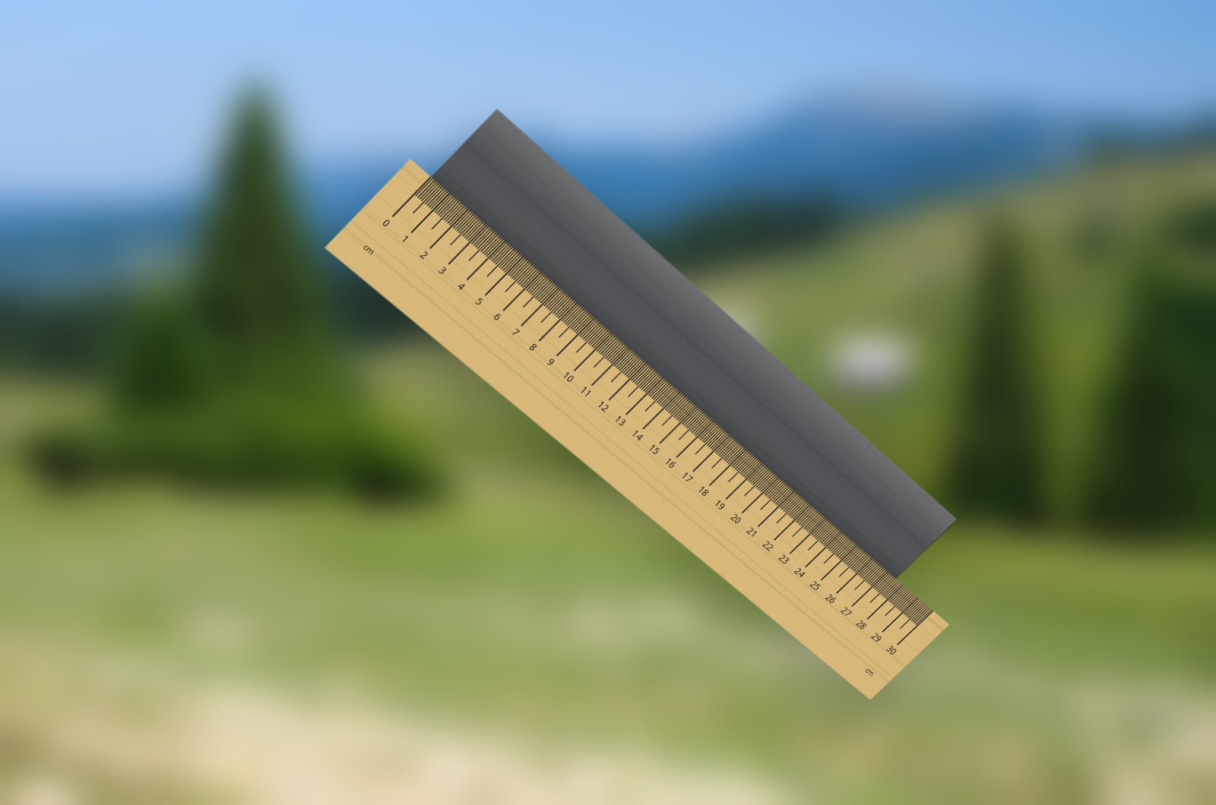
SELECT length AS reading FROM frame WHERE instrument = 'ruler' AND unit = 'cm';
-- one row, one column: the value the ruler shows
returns 27.5 cm
